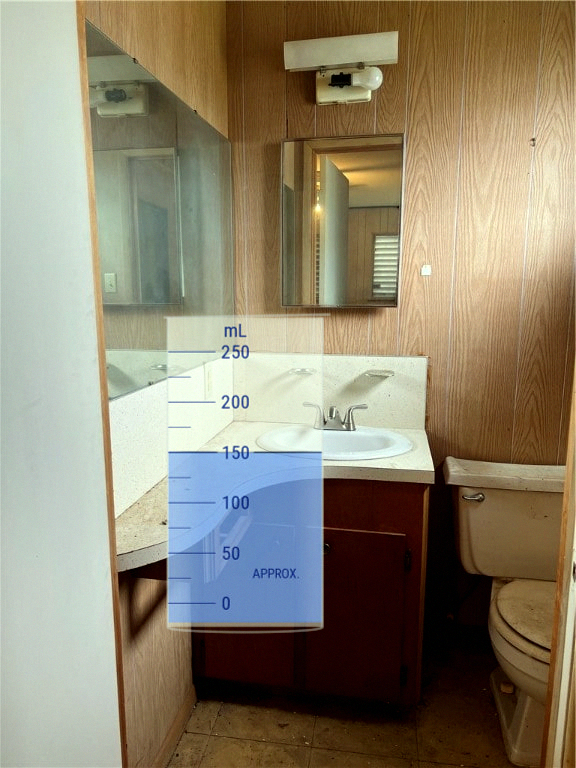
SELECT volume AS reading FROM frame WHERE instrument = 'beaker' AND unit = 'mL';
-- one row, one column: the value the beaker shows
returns 150 mL
